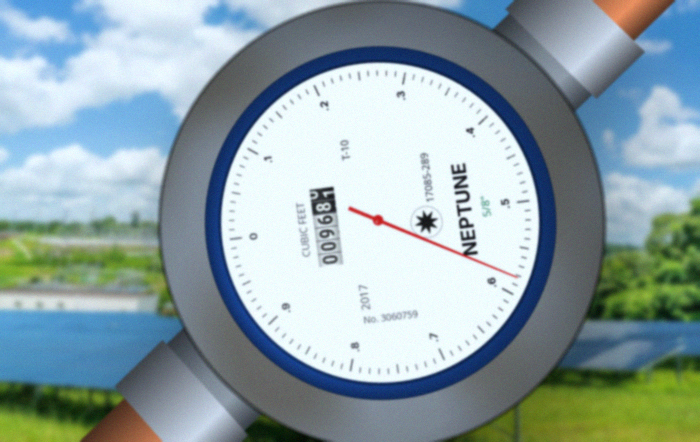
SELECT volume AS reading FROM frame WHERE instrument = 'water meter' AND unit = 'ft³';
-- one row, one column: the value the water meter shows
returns 9680.58 ft³
